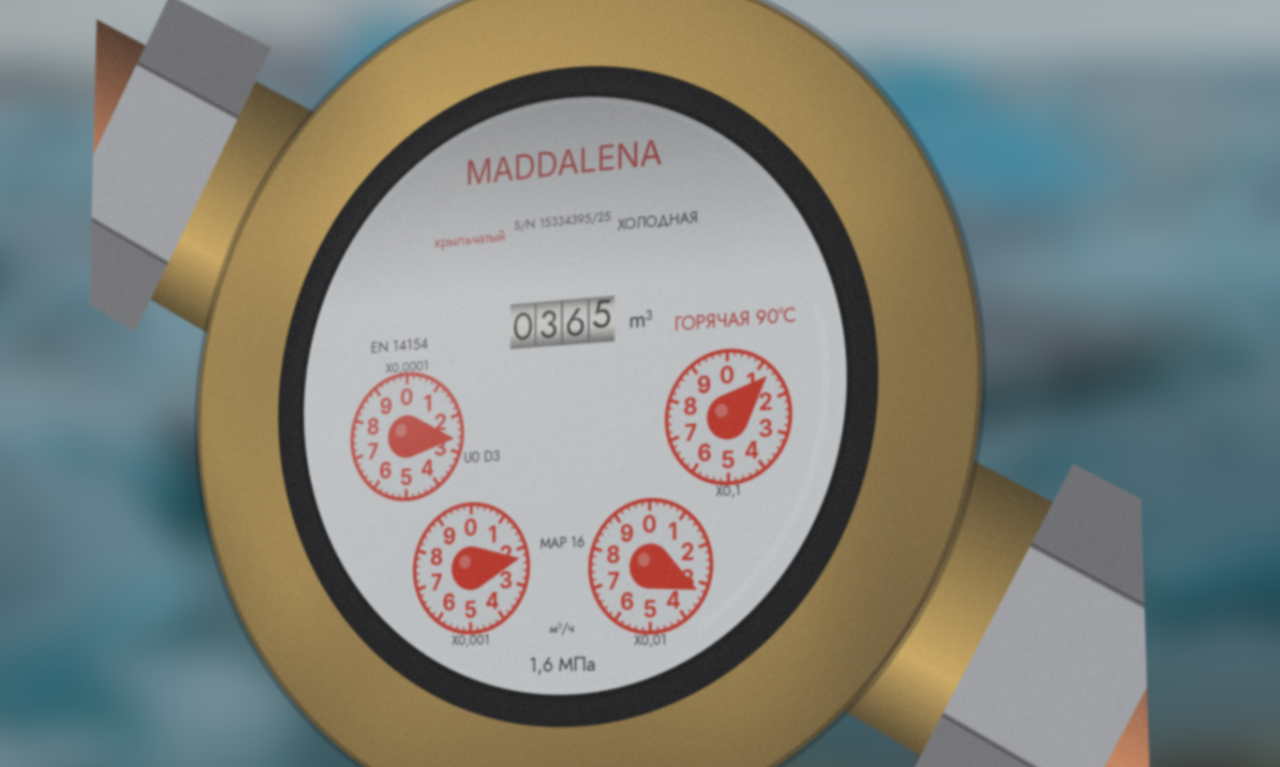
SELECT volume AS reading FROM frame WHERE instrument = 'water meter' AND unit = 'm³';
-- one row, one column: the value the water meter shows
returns 365.1322 m³
